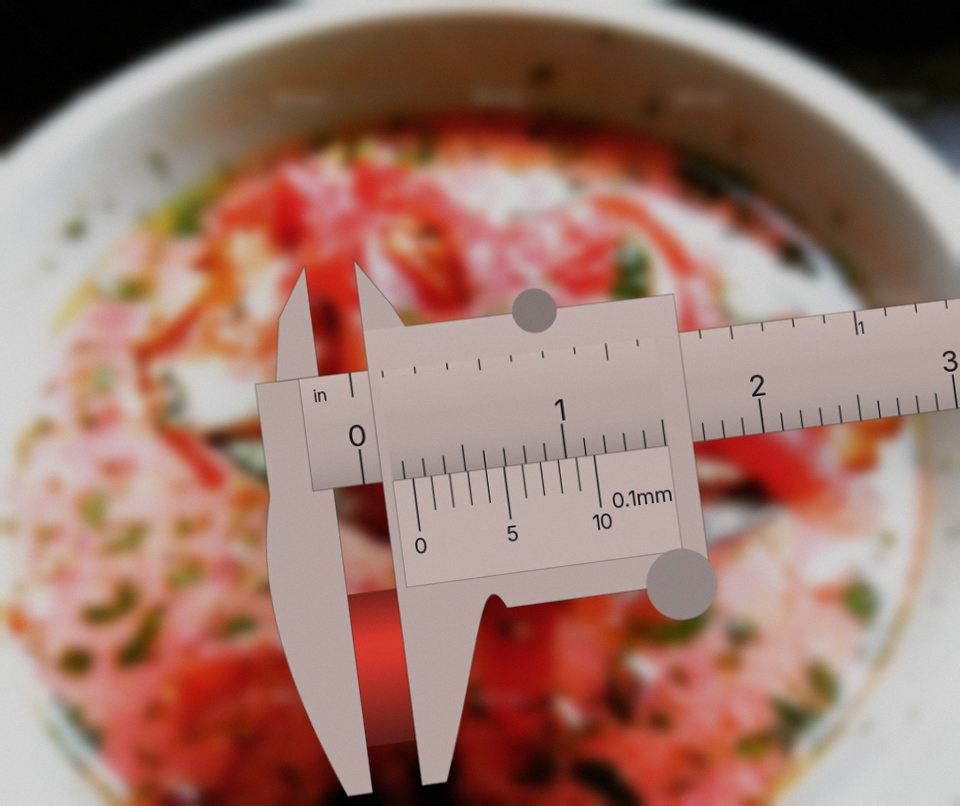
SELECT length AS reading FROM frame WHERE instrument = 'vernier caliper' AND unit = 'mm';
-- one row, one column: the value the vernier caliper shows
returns 2.4 mm
